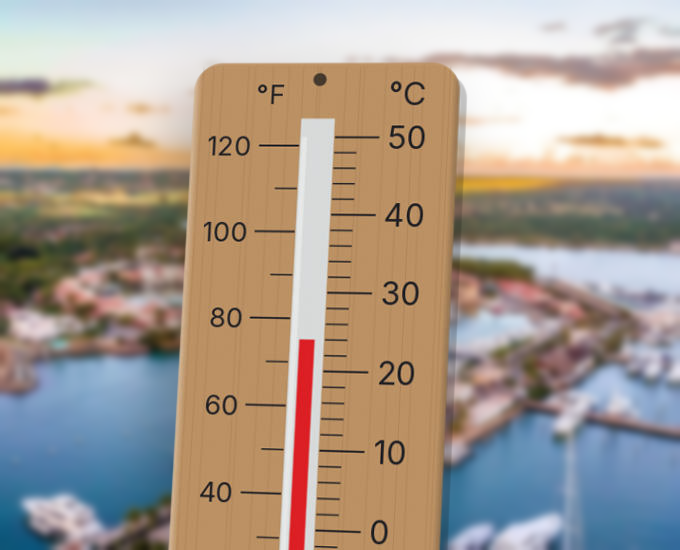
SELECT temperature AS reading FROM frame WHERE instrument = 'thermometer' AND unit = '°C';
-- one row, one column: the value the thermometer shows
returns 24 °C
